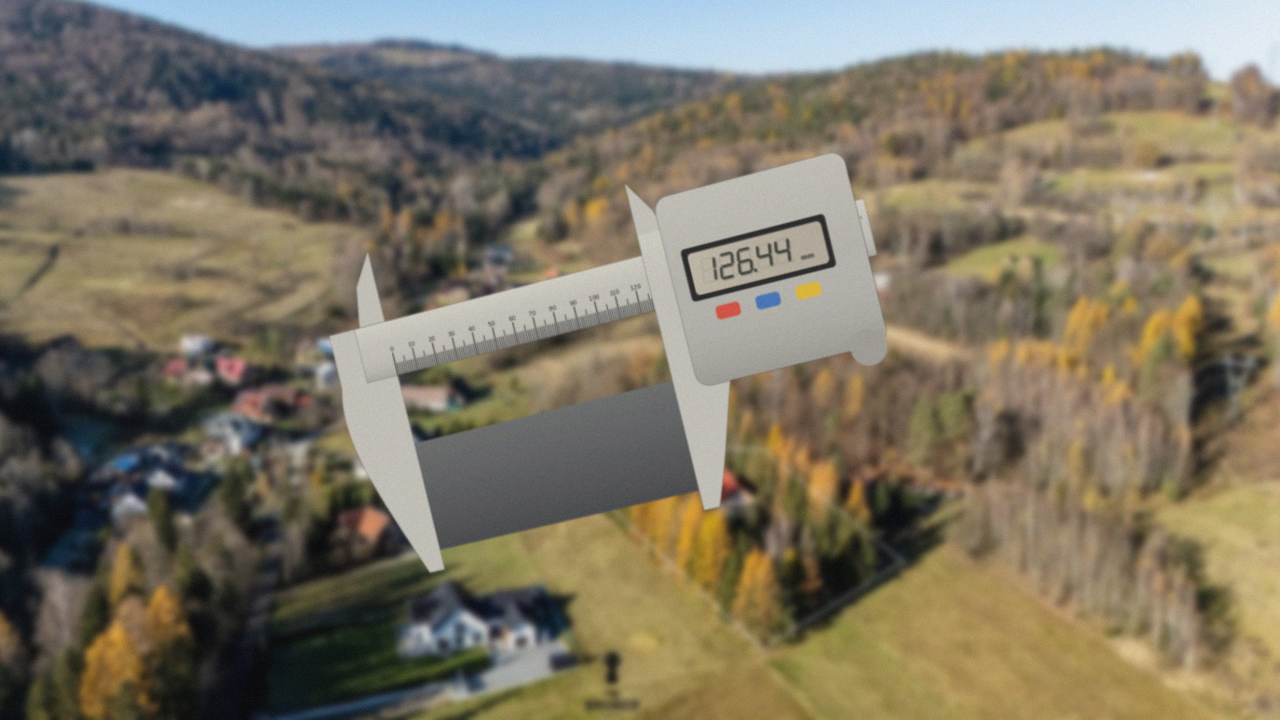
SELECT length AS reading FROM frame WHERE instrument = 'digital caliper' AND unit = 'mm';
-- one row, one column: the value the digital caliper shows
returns 126.44 mm
